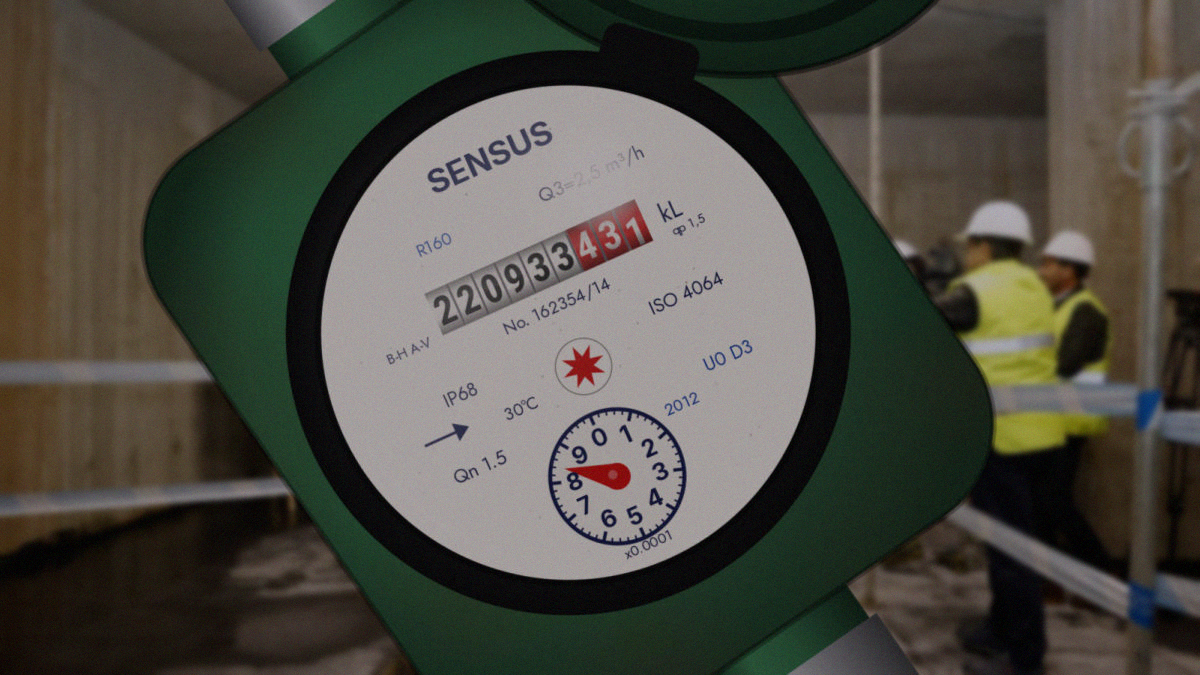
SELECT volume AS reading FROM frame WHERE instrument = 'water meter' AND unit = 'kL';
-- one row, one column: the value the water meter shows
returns 220933.4308 kL
